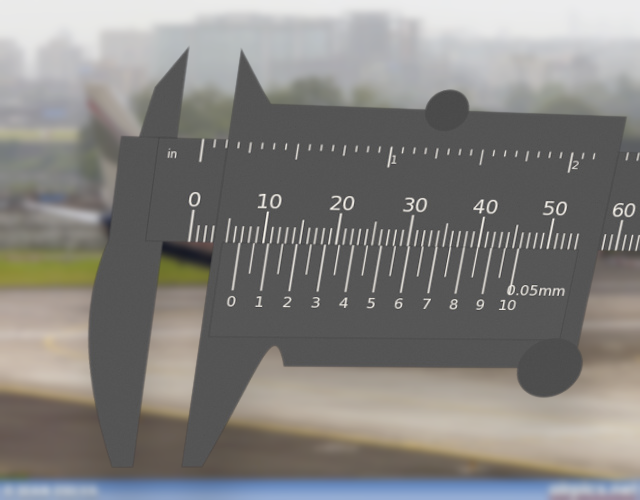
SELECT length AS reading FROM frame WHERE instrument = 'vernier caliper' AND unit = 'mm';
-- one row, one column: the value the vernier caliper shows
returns 6.8 mm
